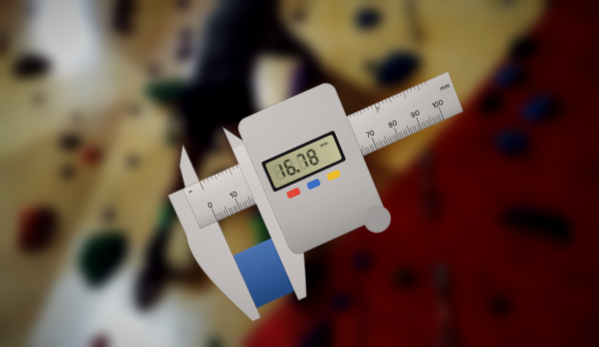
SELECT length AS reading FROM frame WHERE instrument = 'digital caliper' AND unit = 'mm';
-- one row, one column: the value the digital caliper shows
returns 16.78 mm
